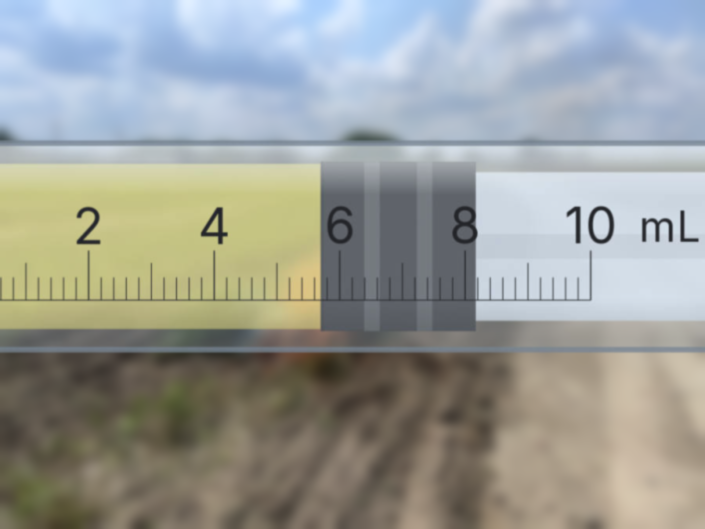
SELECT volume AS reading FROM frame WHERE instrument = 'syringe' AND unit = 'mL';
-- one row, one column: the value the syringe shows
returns 5.7 mL
